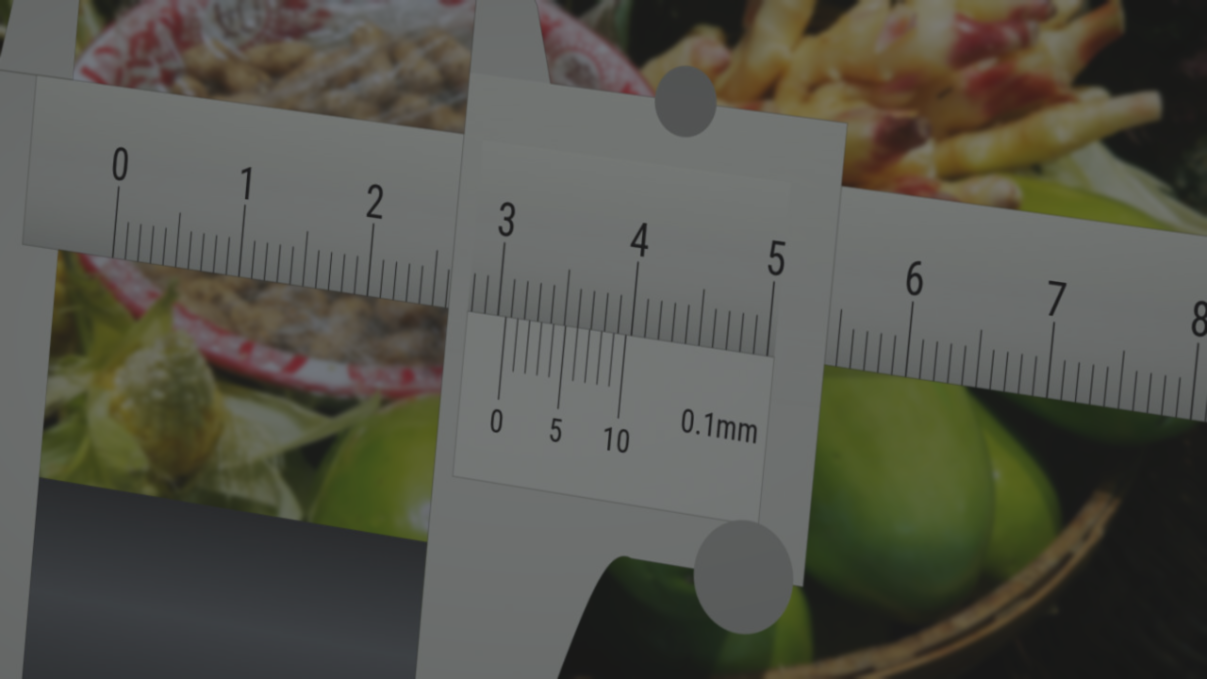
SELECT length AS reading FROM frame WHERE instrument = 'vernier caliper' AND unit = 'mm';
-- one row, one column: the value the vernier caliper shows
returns 30.6 mm
